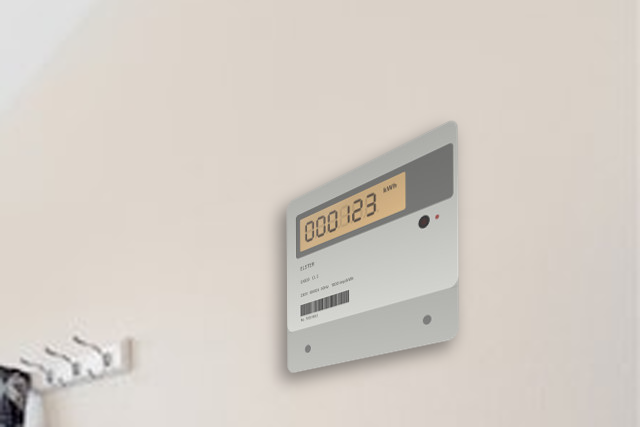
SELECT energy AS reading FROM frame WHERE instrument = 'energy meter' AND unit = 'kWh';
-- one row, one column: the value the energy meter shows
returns 123 kWh
